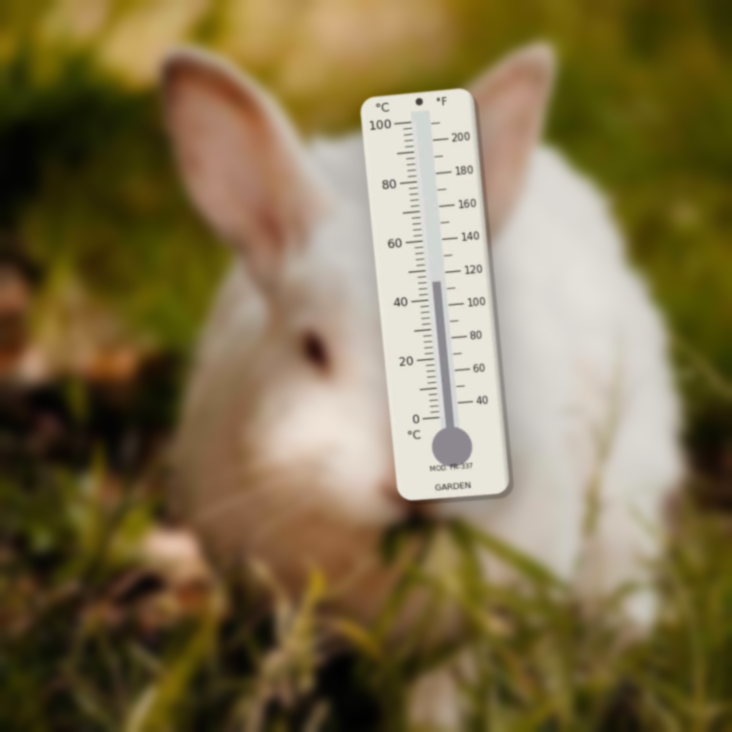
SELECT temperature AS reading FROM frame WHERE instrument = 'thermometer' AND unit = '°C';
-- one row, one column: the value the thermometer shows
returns 46 °C
